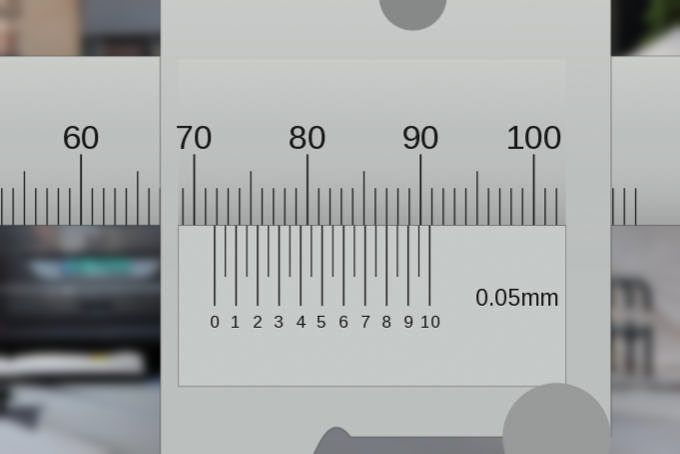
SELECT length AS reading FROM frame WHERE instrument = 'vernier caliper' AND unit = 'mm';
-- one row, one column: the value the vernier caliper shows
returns 71.8 mm
